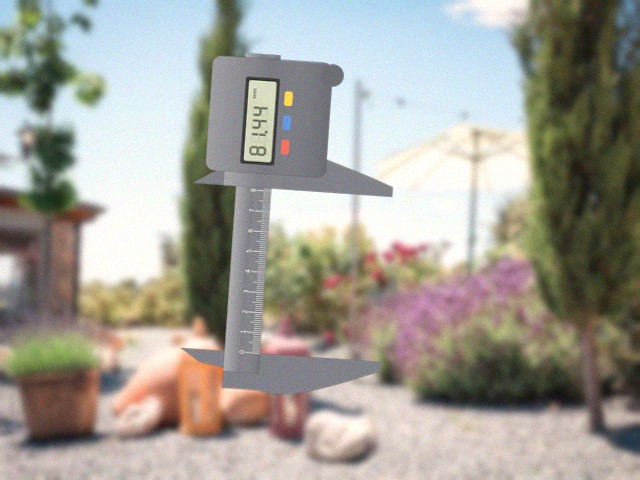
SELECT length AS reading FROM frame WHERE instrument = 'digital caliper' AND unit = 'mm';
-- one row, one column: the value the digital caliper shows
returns 81.44 mm
